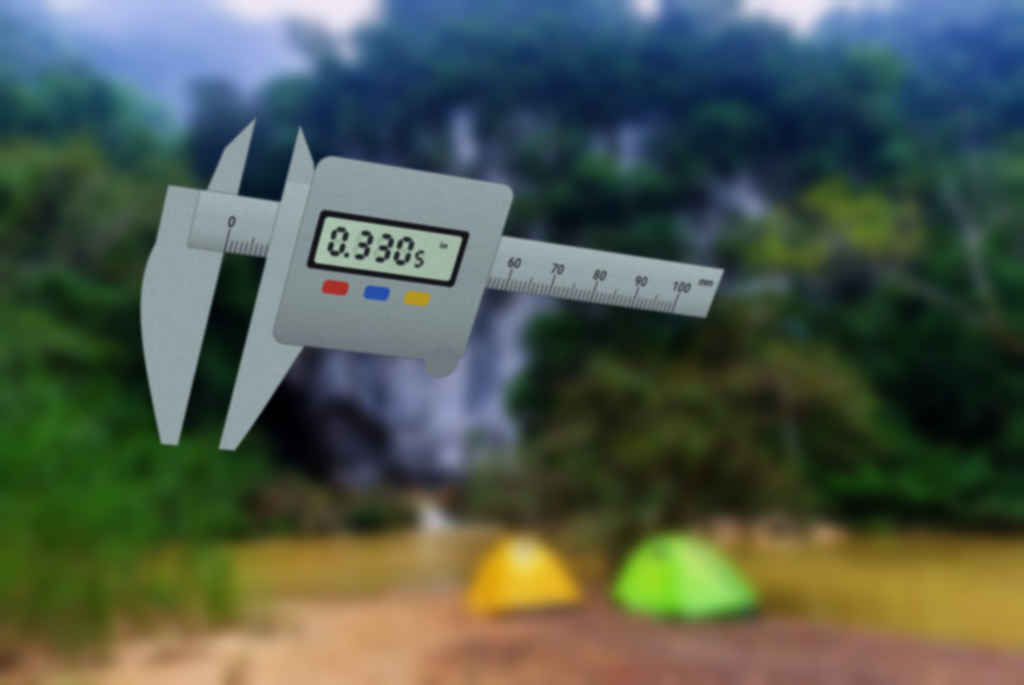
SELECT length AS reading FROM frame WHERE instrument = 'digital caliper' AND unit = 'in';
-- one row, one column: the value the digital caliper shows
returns 0.3305 in
